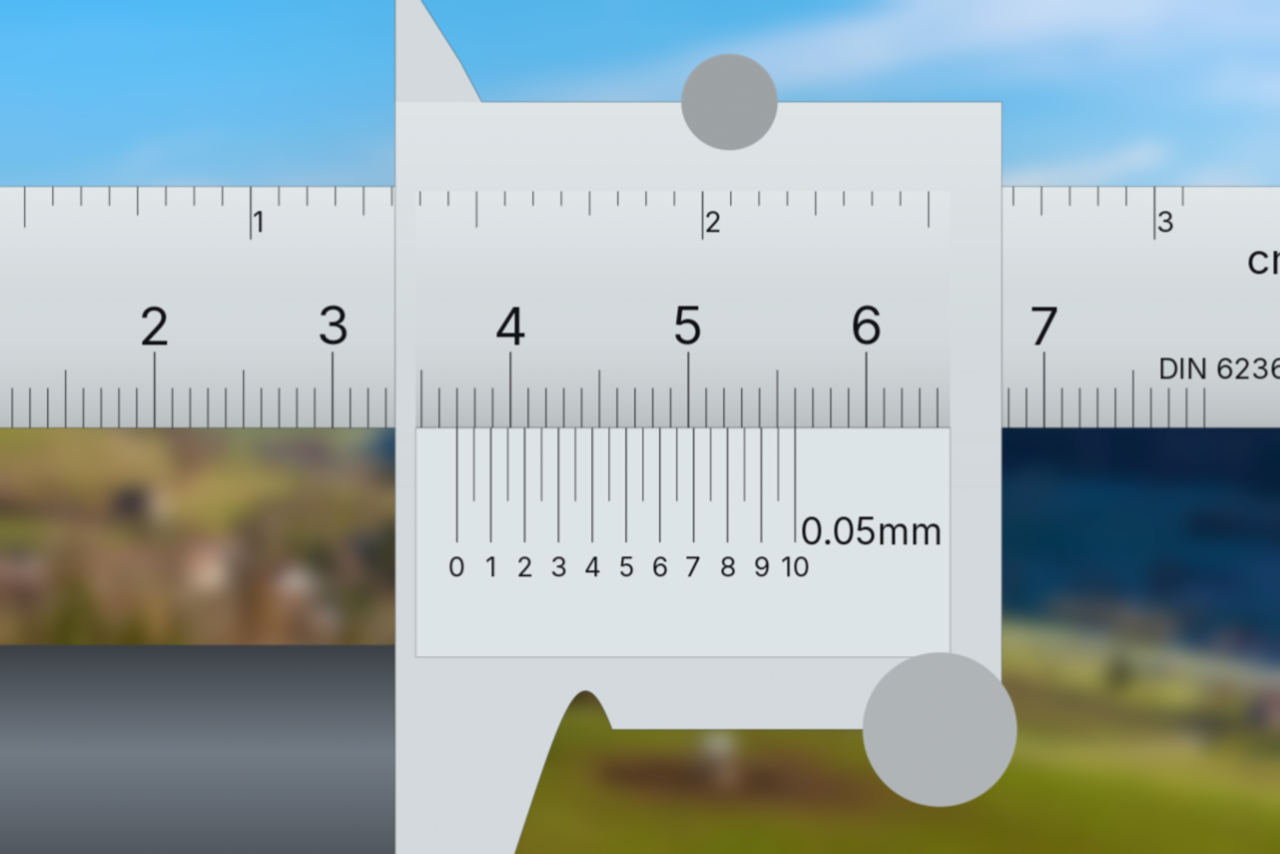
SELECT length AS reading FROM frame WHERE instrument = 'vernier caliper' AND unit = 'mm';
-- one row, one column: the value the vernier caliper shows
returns 37.0 mm
